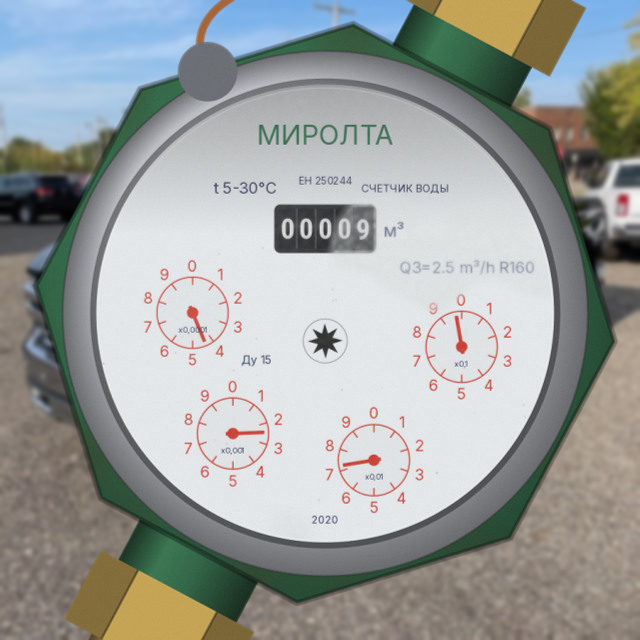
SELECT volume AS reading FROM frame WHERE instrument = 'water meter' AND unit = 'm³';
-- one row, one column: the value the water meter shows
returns 8.9724 m³
